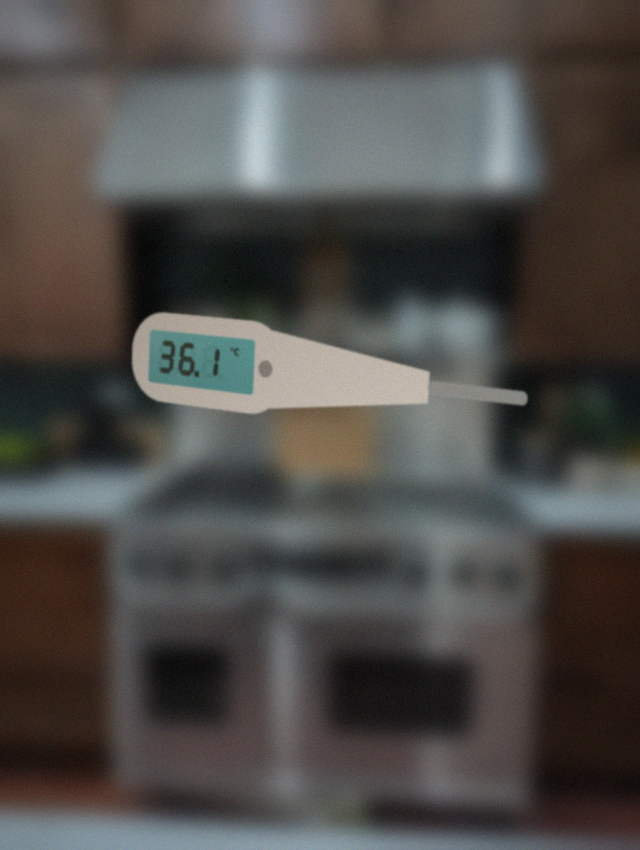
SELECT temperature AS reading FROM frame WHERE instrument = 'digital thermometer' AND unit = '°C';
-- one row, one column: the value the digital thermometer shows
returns 36.1 °C
